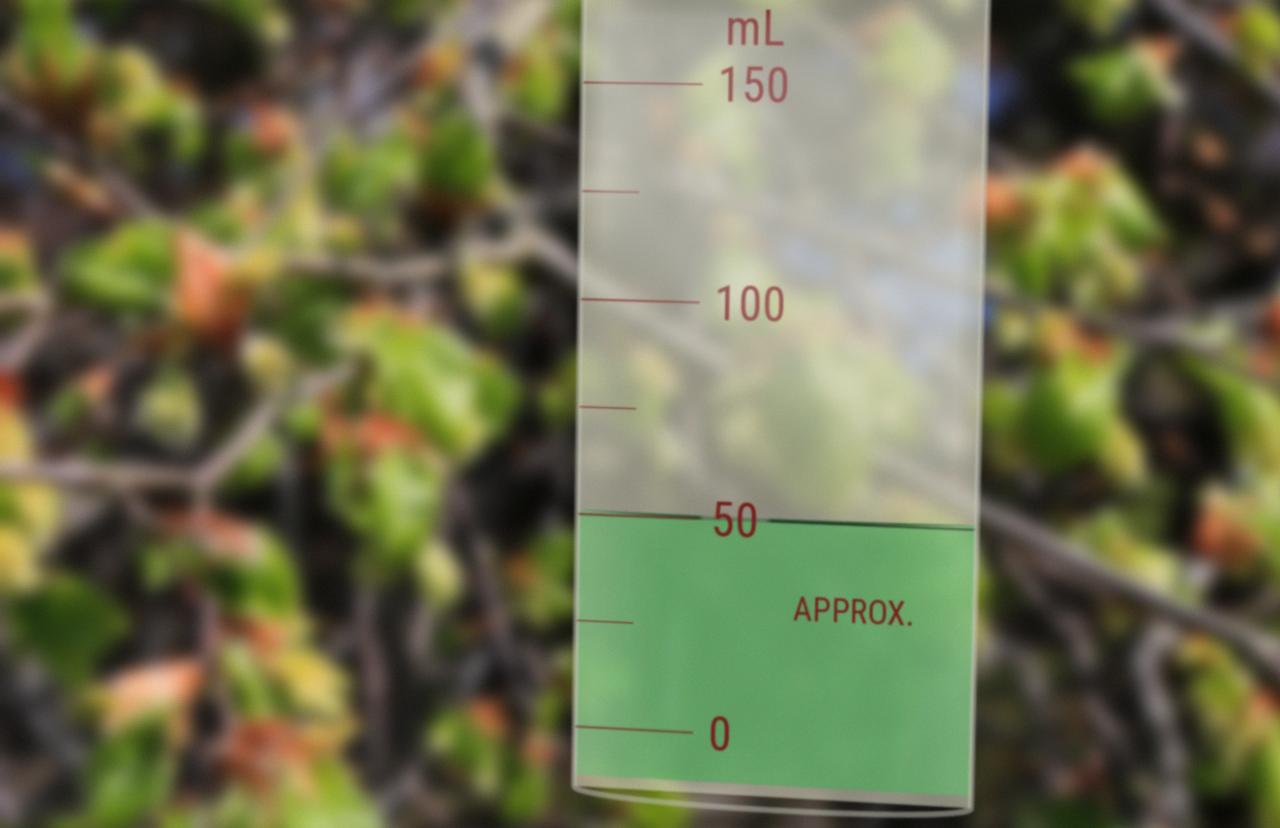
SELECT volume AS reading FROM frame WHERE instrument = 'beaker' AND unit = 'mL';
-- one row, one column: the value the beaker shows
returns 50 mL
